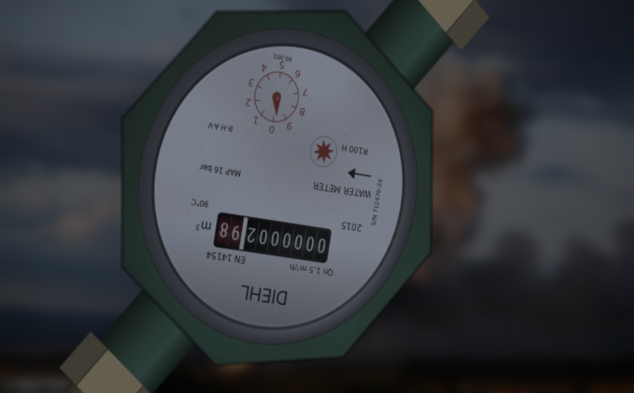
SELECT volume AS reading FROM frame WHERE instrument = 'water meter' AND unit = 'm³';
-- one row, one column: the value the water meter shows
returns 2.979 m³
